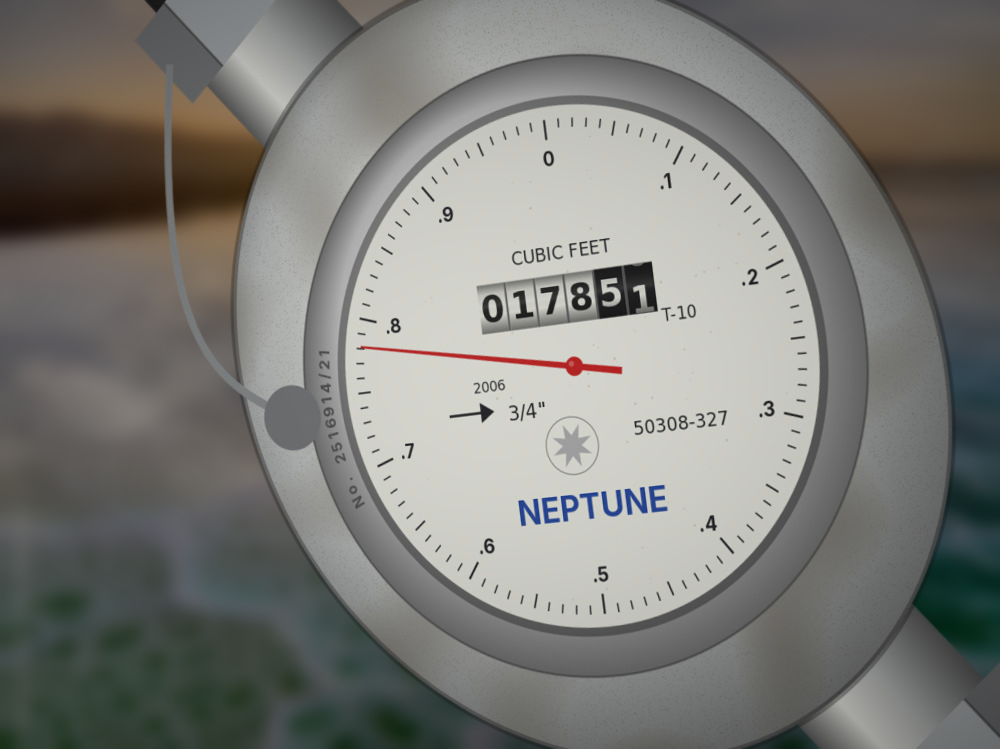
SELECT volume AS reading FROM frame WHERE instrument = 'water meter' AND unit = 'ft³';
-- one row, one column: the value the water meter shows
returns 17850.78 ft³
